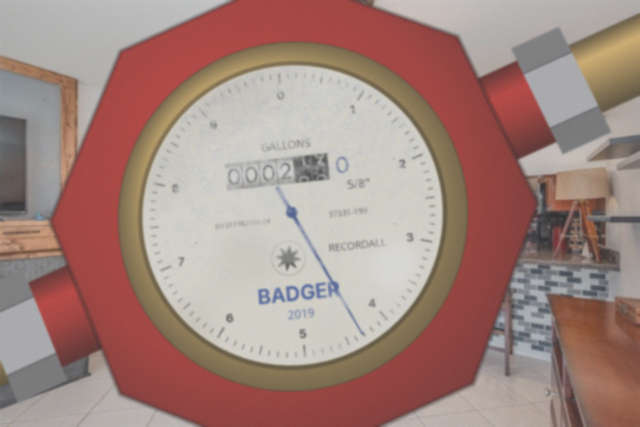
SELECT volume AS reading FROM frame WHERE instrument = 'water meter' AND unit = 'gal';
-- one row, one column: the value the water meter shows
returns 2194.3 gal
